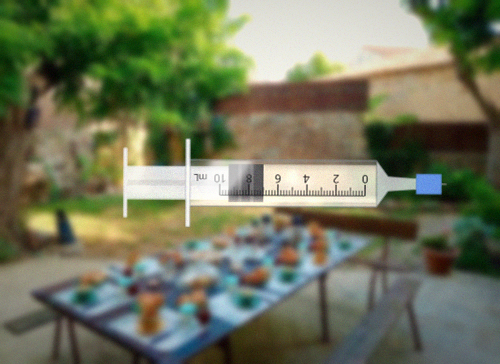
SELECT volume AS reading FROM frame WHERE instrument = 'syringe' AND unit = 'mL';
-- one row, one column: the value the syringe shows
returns 7 mL
